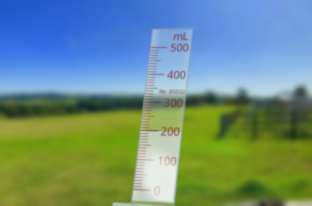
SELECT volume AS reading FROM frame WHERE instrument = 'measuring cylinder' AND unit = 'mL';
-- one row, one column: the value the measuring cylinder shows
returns 200 mL
